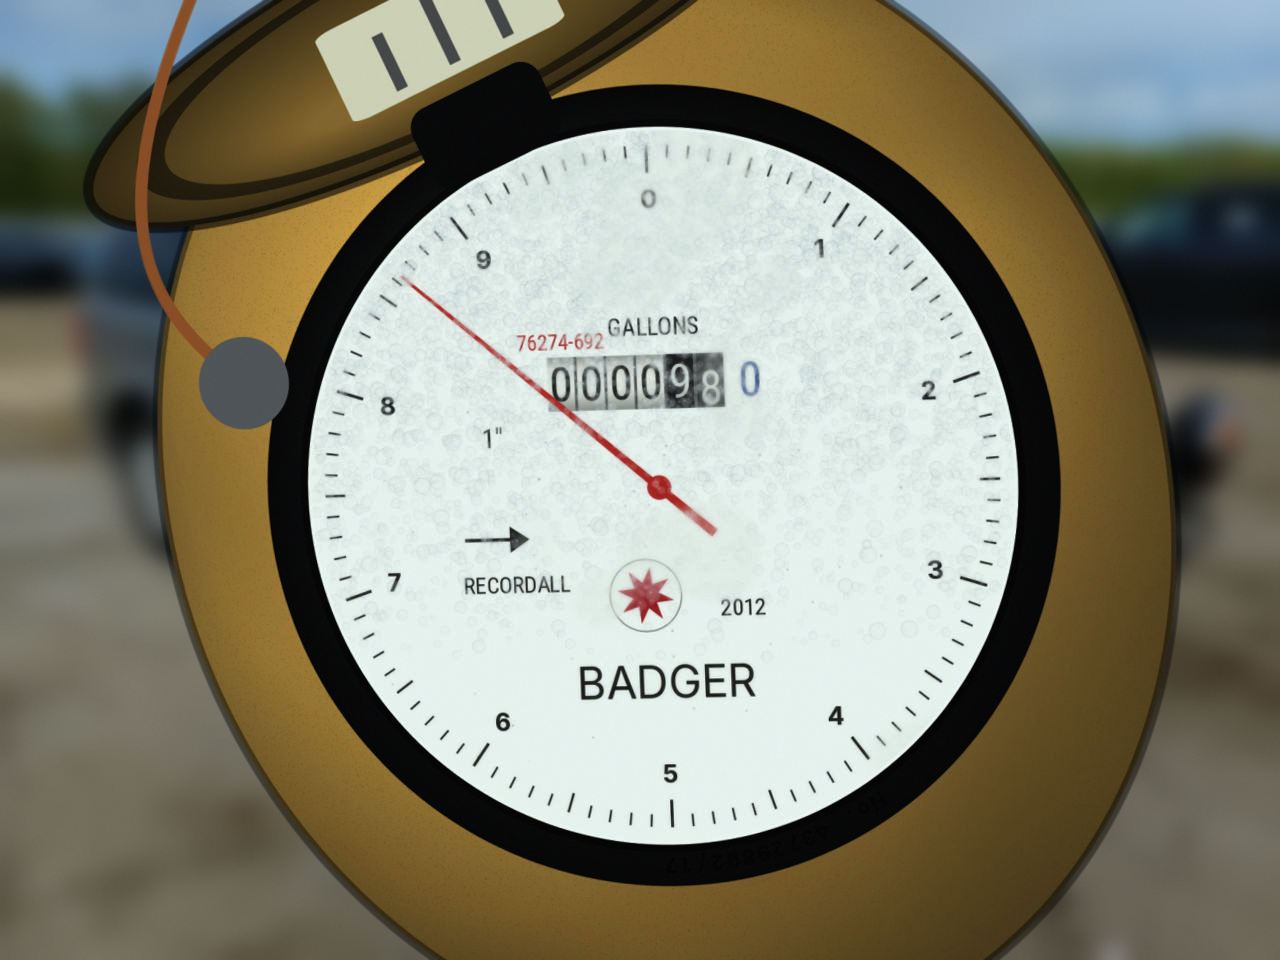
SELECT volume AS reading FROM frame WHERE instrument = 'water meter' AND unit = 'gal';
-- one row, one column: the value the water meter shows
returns 978.6 gal
